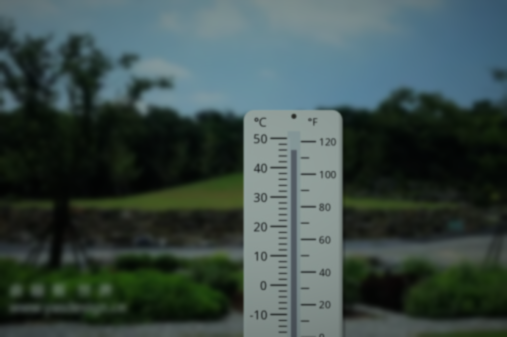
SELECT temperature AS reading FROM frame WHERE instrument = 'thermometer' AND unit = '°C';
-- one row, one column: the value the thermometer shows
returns 46 °C
